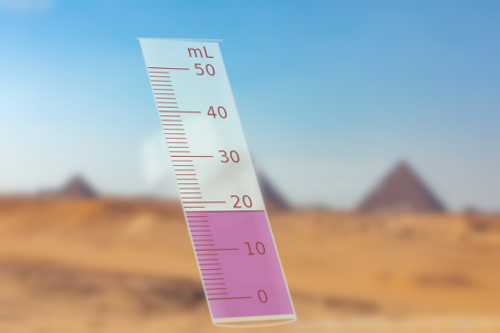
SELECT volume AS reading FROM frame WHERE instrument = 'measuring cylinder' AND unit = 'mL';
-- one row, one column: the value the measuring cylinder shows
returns 18 mL
